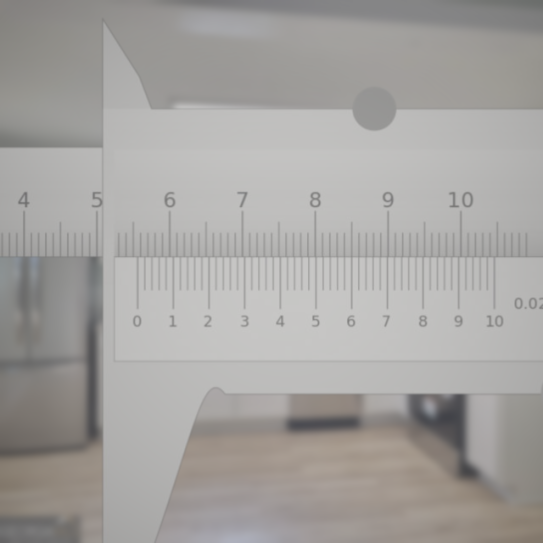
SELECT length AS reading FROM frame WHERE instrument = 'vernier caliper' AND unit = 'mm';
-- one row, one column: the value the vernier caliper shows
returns 55.6 mm
